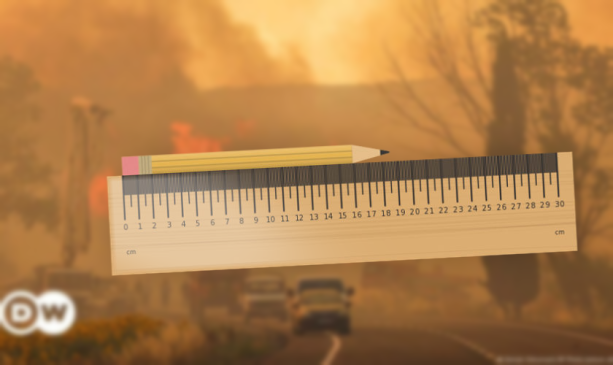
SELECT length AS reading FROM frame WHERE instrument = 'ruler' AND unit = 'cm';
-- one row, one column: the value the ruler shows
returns 18.5 cm
